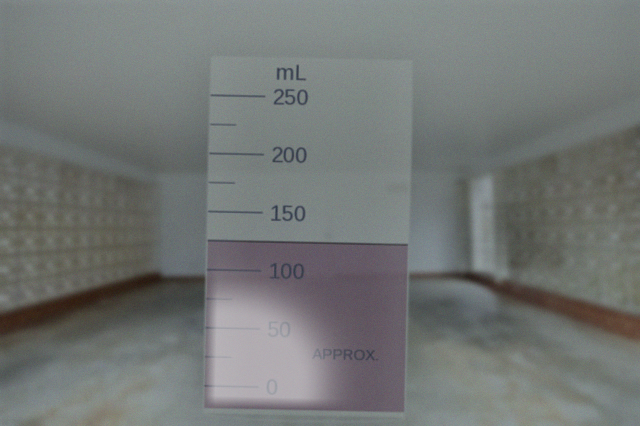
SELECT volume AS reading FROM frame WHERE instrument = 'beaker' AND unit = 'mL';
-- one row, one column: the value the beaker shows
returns 125 mL
